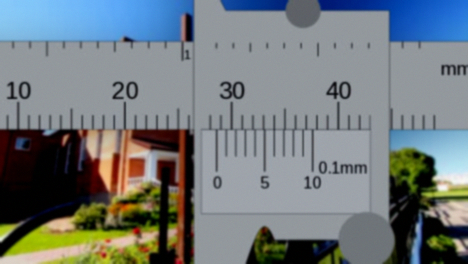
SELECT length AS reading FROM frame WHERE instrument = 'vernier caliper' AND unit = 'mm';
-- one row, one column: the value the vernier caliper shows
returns 28.6 mm
